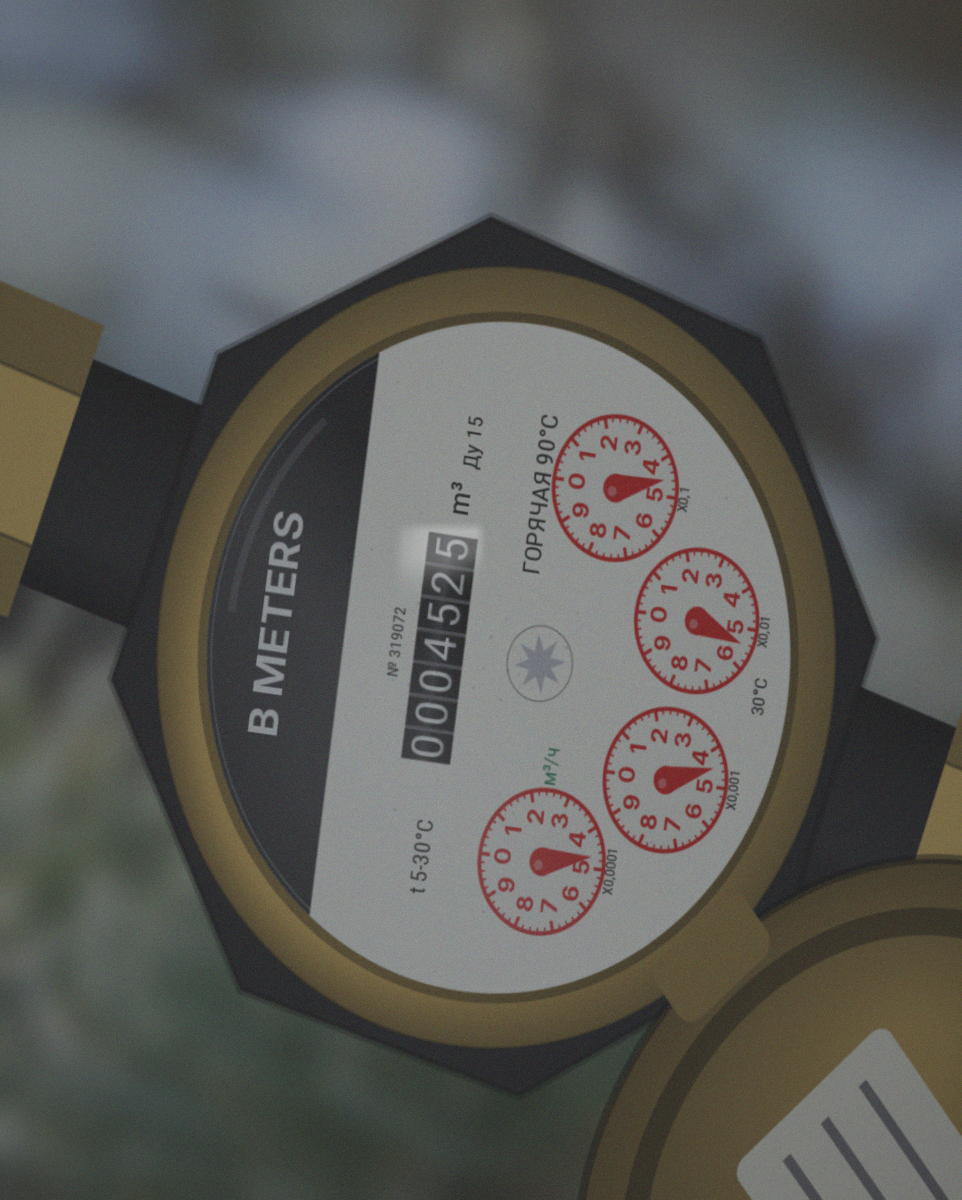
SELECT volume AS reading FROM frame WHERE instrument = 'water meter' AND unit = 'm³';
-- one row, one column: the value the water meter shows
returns 4525.4544 m³
